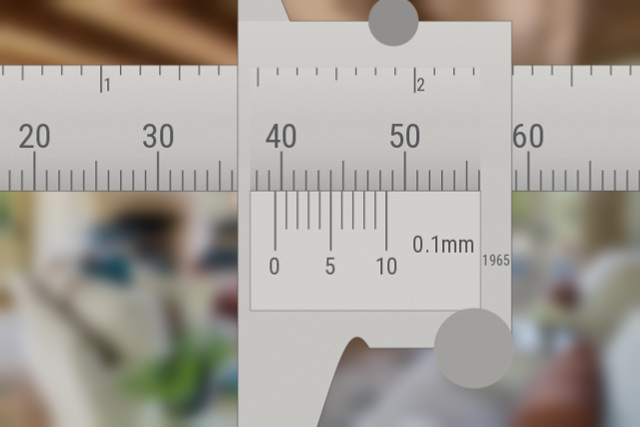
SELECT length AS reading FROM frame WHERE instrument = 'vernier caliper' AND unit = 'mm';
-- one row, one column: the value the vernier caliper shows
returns 39.5 mm
